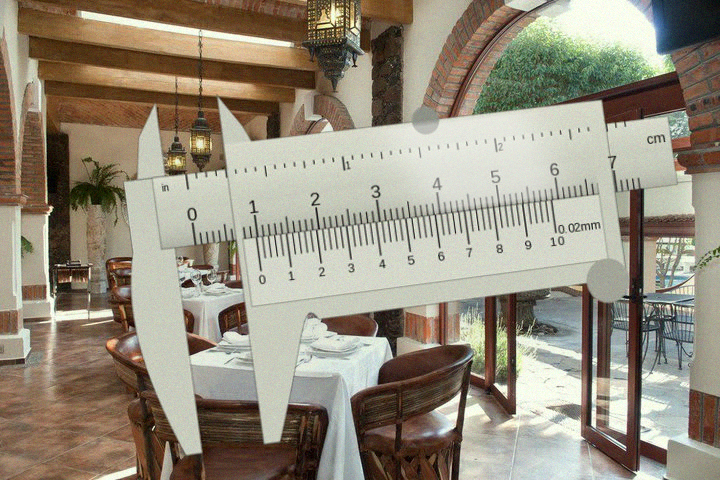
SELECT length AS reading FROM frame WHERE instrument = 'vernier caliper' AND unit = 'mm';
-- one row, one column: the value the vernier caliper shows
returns 9.8 mm
